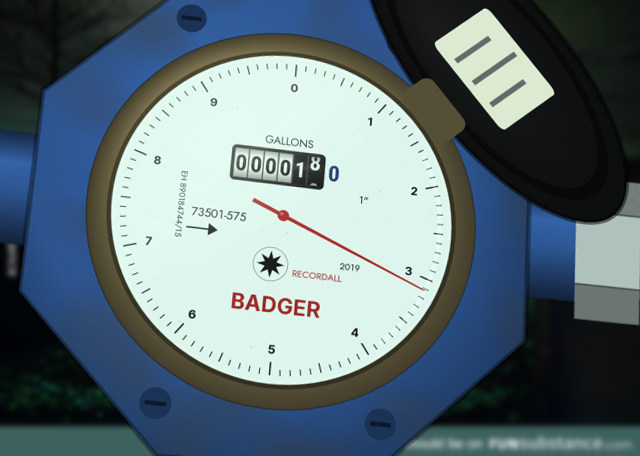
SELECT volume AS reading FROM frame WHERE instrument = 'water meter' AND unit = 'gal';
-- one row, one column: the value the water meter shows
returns 183.1 gal
